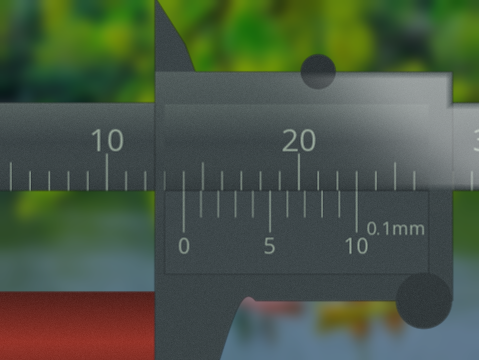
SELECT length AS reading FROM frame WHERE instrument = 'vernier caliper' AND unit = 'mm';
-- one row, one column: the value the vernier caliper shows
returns 14.0 mm
